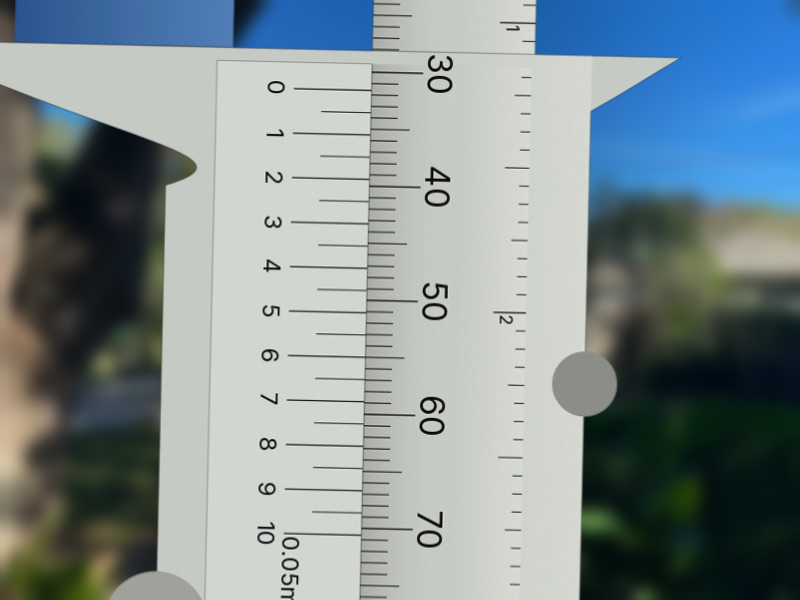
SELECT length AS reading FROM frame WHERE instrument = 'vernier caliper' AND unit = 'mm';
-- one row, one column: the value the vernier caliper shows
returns 31.6 mm
